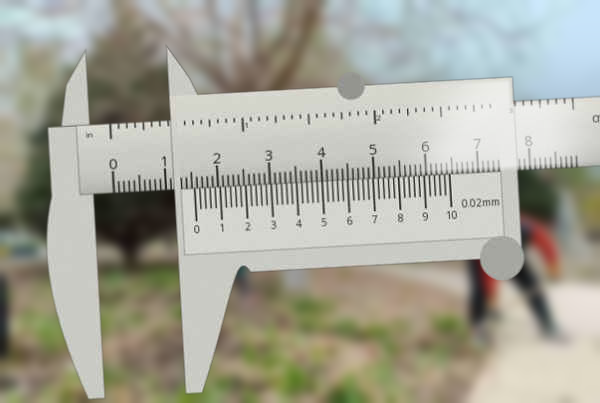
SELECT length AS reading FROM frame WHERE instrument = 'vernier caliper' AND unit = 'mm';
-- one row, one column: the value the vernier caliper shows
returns 15.5 mm
